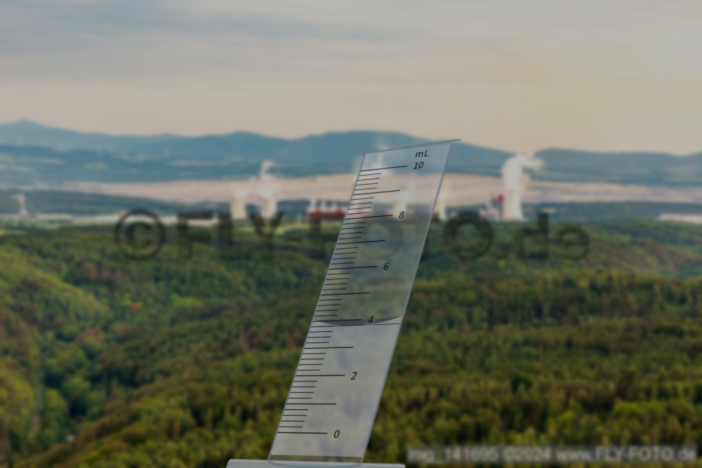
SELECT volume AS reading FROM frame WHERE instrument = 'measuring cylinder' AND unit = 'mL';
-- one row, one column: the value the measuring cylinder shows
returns 3.8 mL
